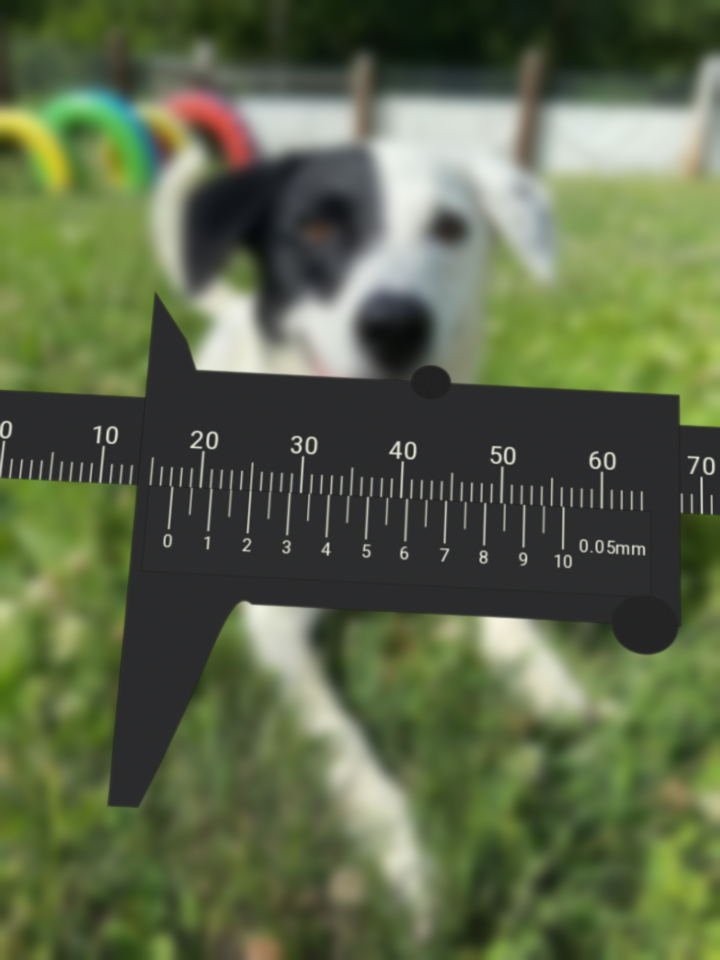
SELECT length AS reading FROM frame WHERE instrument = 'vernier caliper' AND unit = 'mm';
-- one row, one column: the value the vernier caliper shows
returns 17.2 mm
